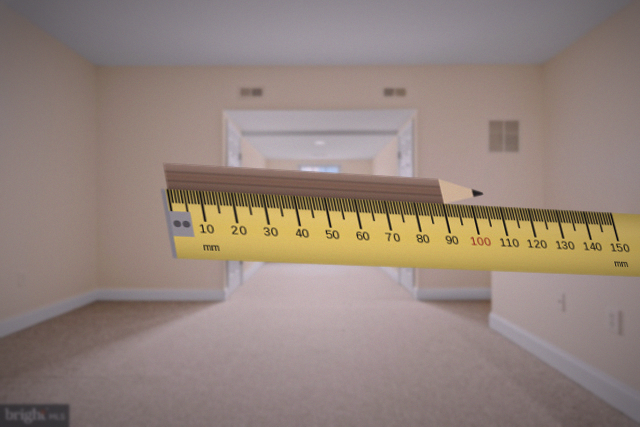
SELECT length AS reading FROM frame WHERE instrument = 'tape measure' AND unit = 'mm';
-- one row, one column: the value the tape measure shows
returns 105 mm
